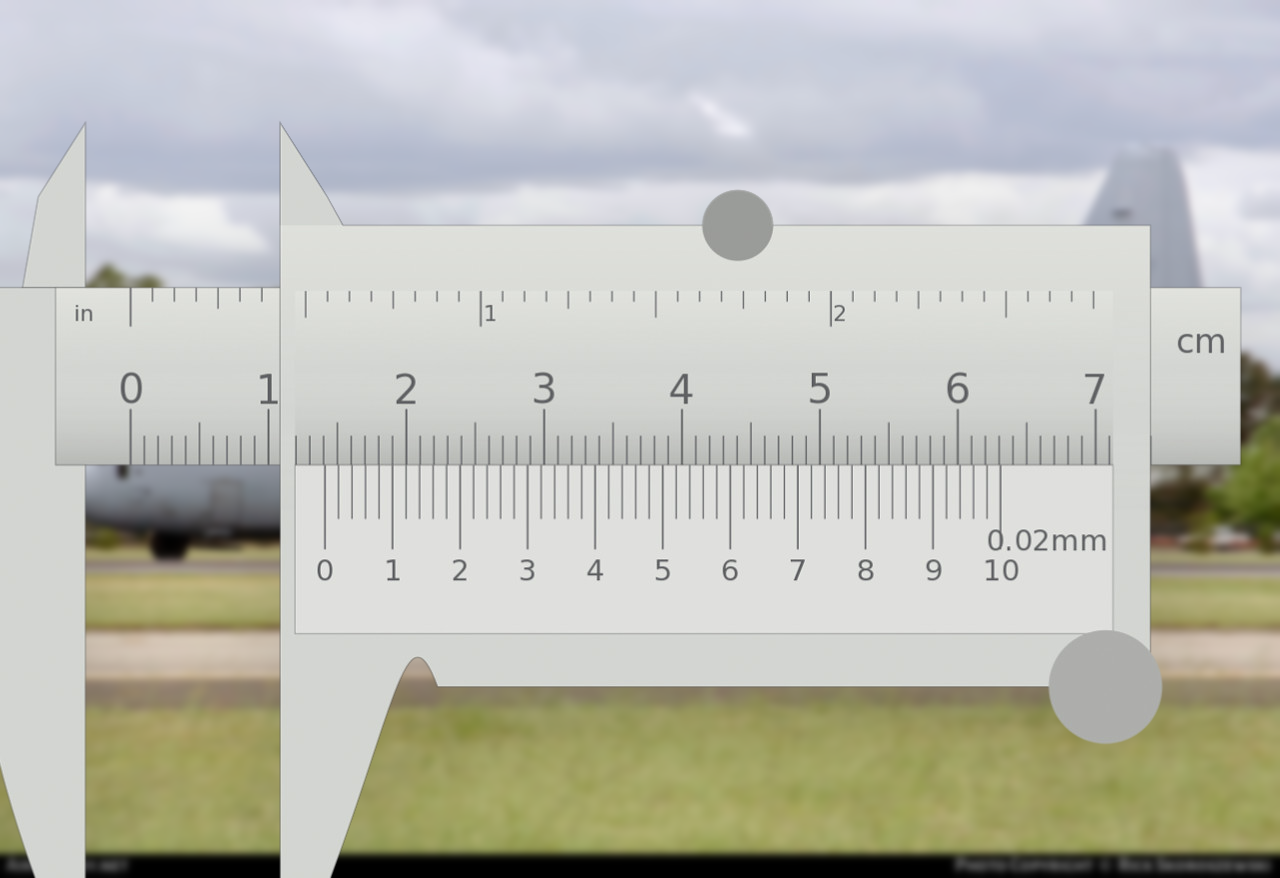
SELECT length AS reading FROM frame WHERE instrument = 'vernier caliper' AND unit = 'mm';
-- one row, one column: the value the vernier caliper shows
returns 14.1 mm
